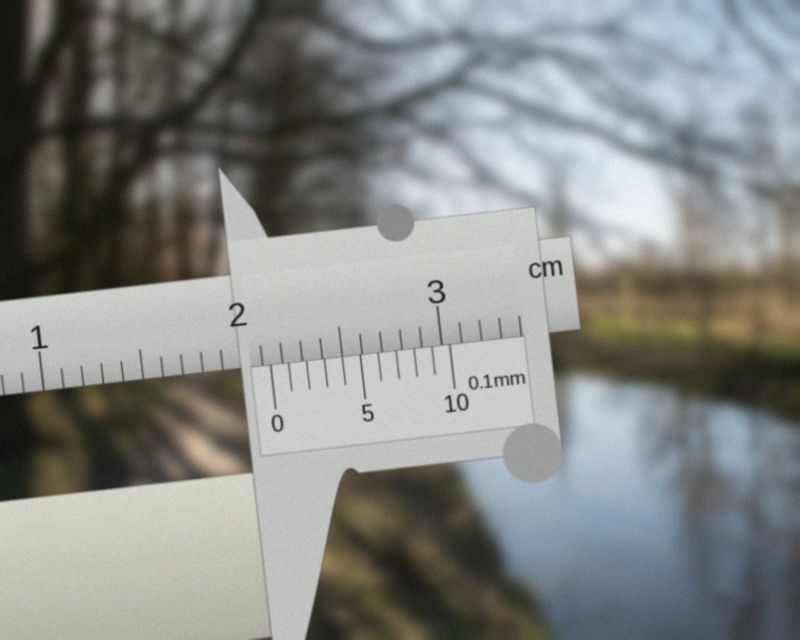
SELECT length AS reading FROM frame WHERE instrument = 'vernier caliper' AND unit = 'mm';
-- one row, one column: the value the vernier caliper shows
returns 21.4 mm
